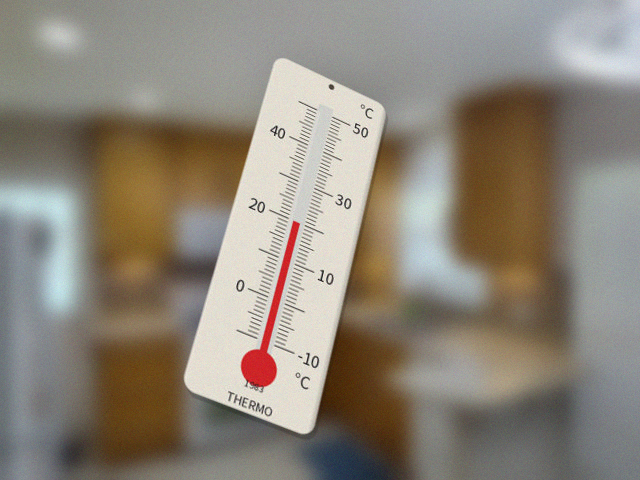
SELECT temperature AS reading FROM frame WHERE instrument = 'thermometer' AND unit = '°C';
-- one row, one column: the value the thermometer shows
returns 20 °C
